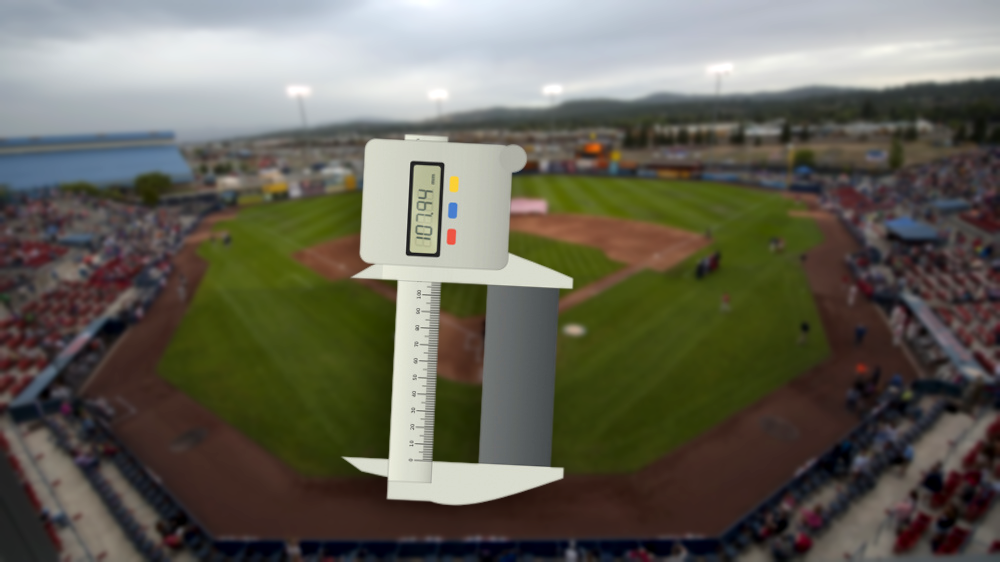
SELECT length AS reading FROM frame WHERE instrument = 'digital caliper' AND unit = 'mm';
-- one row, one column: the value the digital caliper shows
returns 107.94 mm
